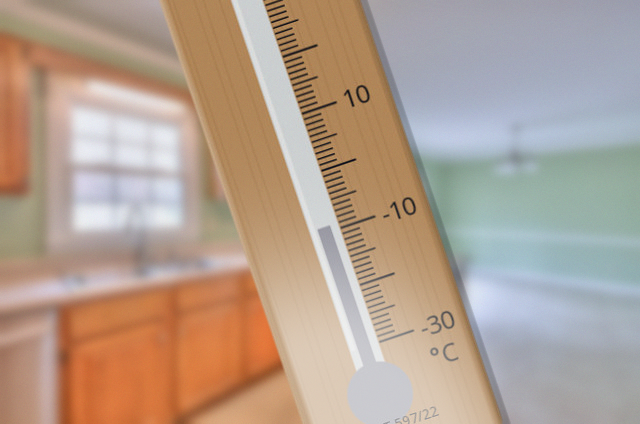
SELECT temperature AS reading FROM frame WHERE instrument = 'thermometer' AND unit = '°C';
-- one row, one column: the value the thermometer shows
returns -9 °C
